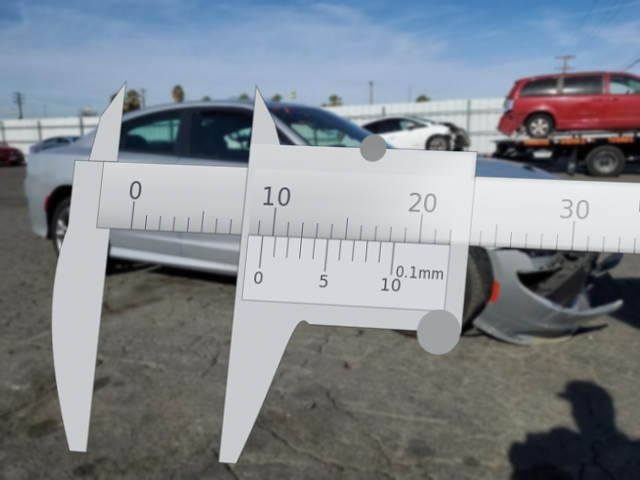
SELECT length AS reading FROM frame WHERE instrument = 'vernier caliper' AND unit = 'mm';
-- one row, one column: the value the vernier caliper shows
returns 9.3 mm
